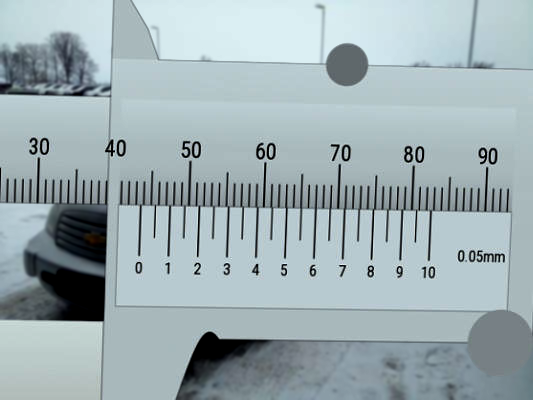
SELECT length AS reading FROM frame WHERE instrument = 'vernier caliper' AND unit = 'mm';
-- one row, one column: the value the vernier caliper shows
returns 43.6 mm
